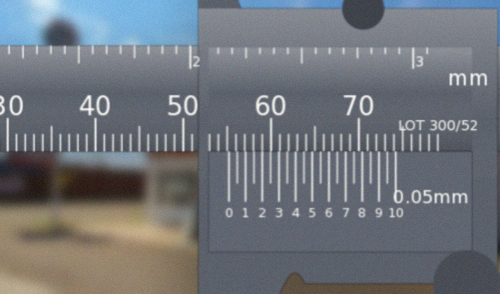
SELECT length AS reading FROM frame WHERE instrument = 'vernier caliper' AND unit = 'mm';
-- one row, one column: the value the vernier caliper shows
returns 55.2 mm
